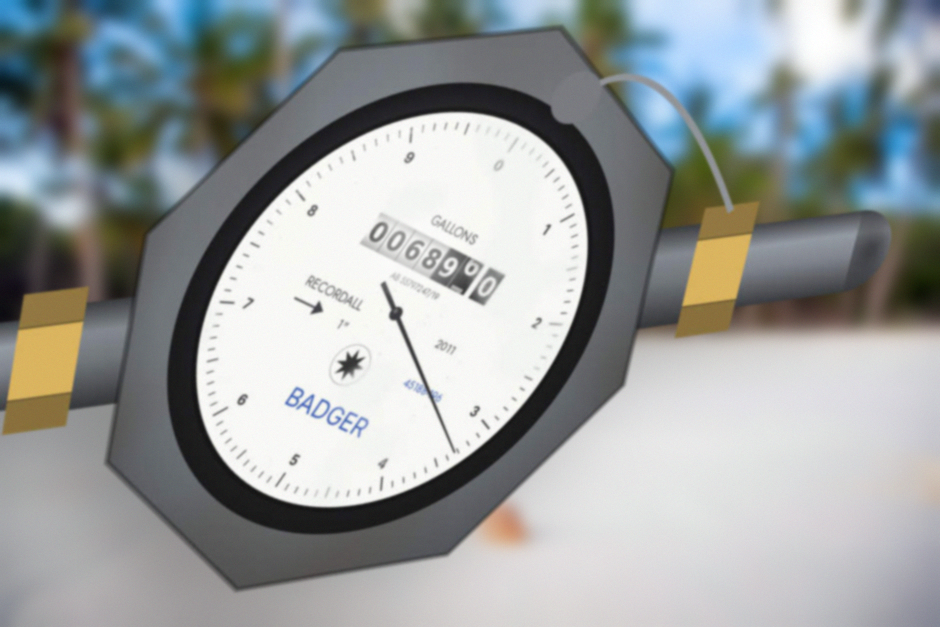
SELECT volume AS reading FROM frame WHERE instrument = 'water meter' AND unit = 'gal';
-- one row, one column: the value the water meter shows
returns 68963.3 gal
